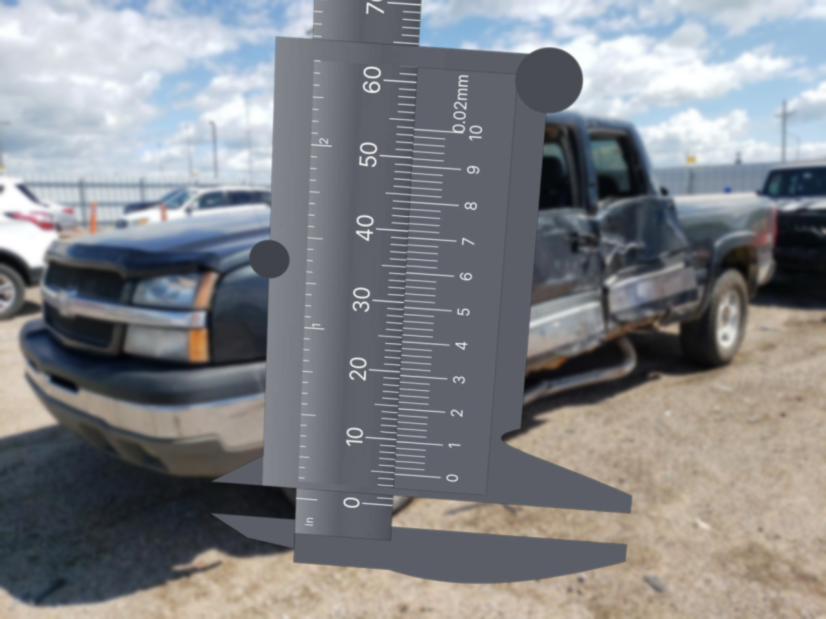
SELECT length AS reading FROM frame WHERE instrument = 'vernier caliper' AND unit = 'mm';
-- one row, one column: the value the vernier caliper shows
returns 4.8 mm
